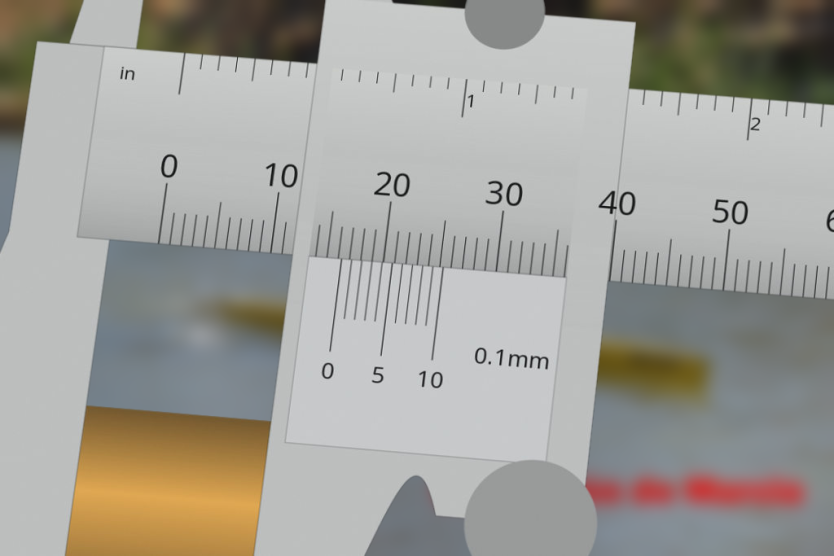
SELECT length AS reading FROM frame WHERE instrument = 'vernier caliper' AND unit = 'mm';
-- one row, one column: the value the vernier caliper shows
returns 16.3 mm
